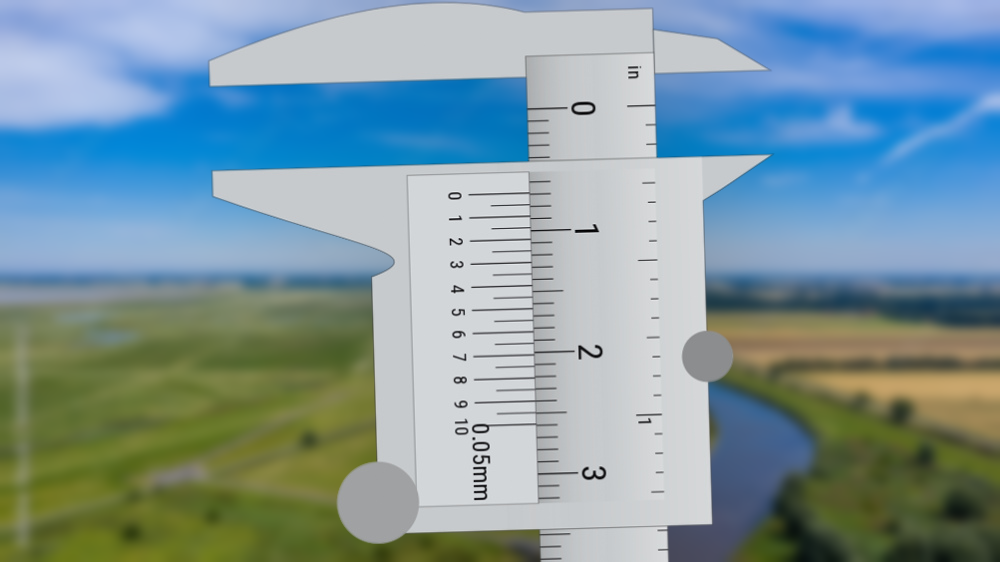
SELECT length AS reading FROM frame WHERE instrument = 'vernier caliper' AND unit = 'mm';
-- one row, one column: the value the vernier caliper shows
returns 6.9 mm
